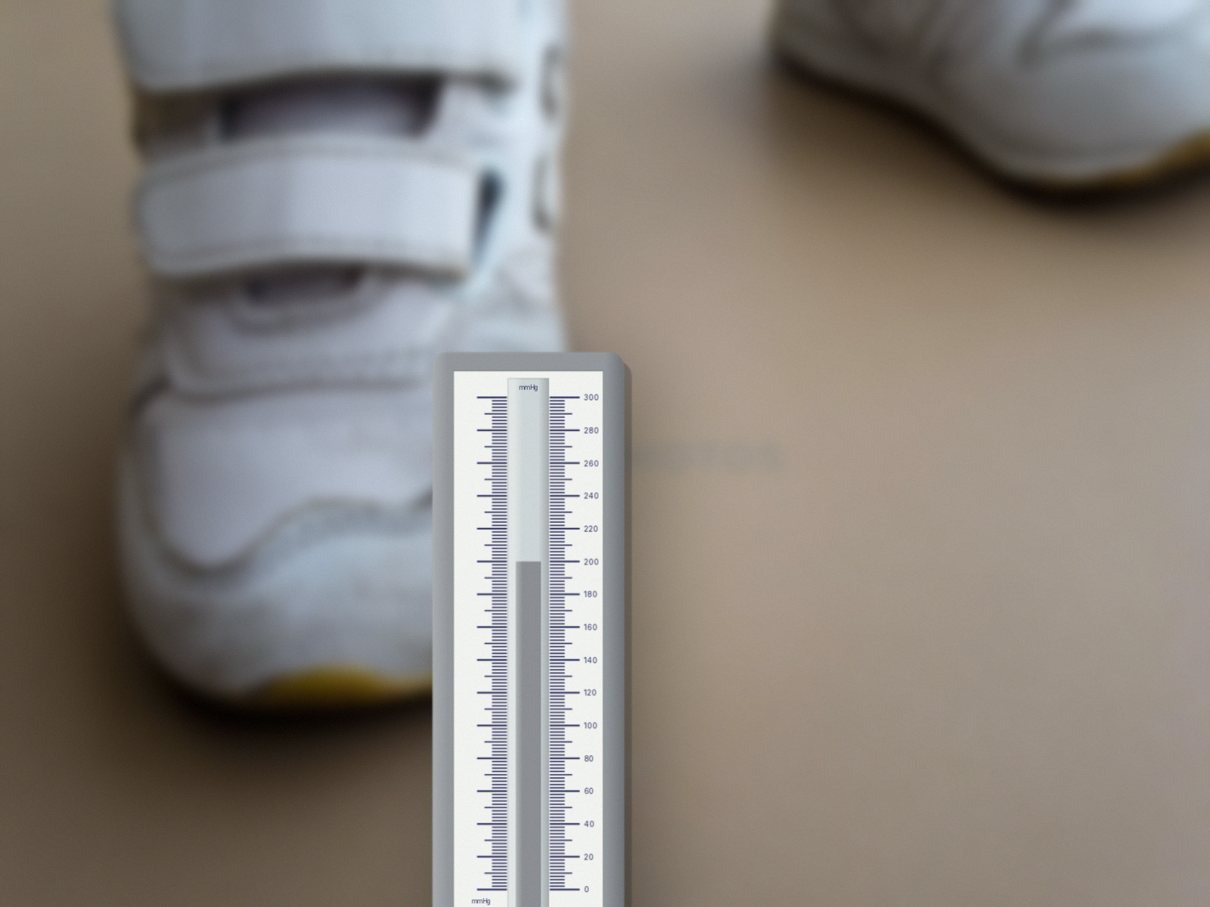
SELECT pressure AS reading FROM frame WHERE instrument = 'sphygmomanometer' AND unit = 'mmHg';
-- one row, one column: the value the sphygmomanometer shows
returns 200 mmHg
